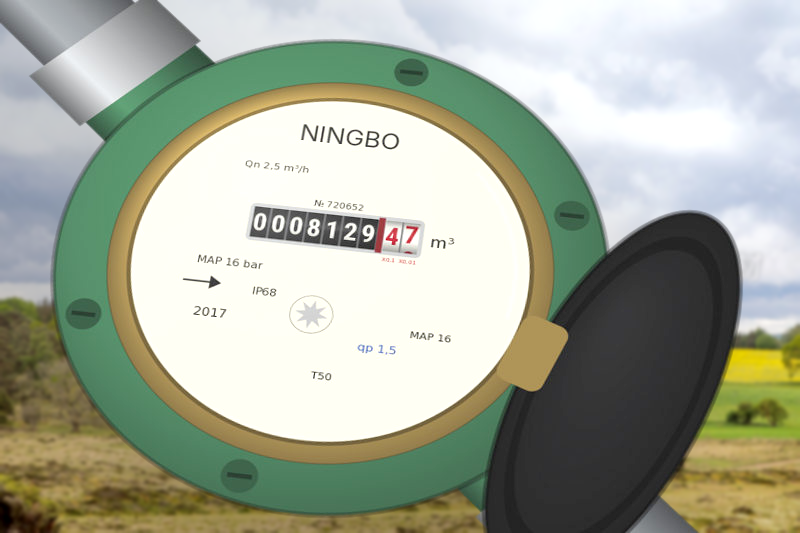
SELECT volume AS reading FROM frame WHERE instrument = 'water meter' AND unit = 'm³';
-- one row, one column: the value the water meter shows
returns 8129.47 m³
